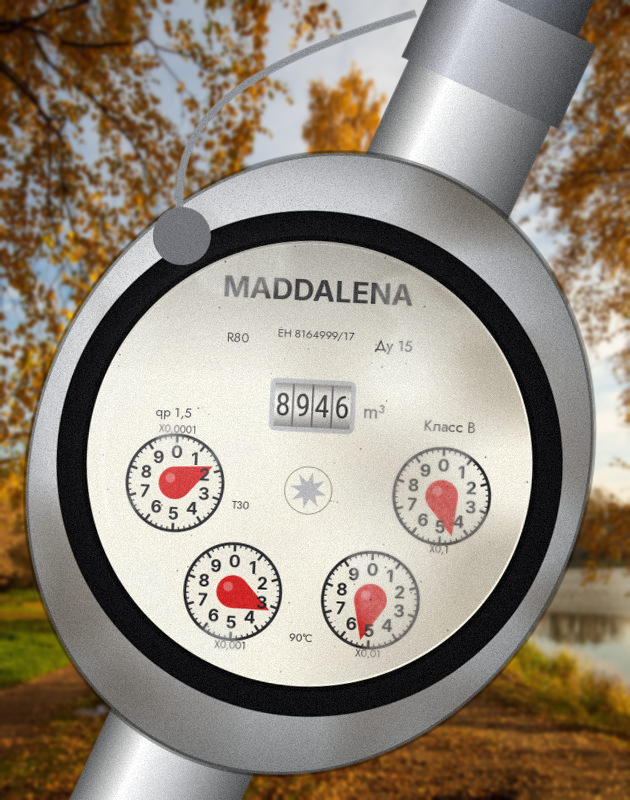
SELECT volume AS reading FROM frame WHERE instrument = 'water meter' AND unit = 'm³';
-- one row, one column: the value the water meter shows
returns 8946.4531 m³
